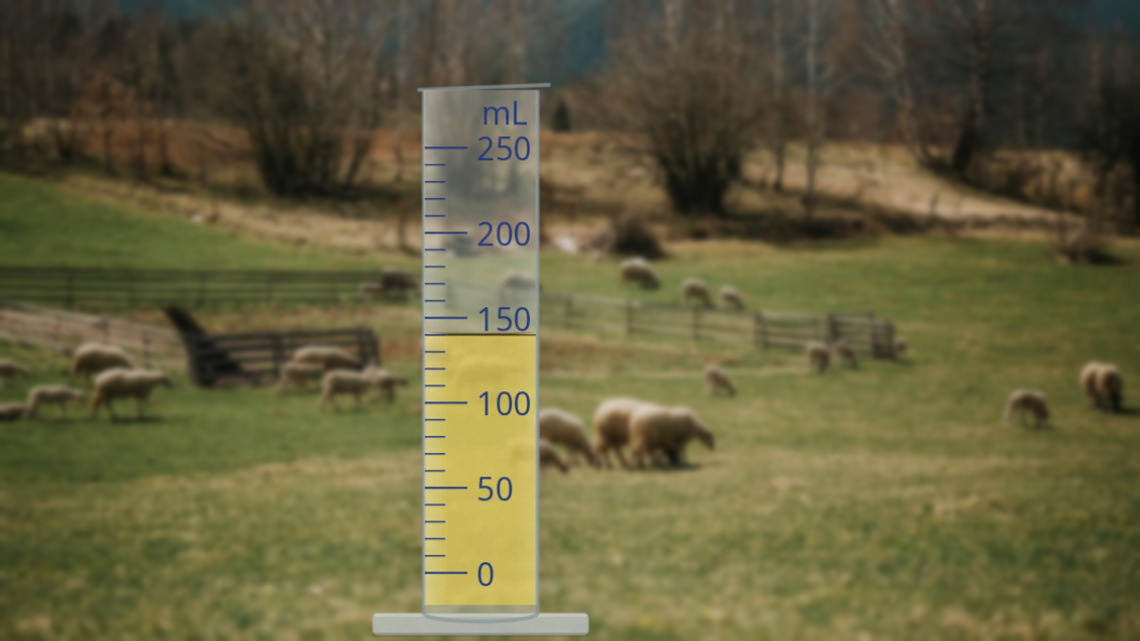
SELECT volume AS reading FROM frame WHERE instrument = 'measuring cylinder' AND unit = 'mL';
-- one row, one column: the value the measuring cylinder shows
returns 140 mL
